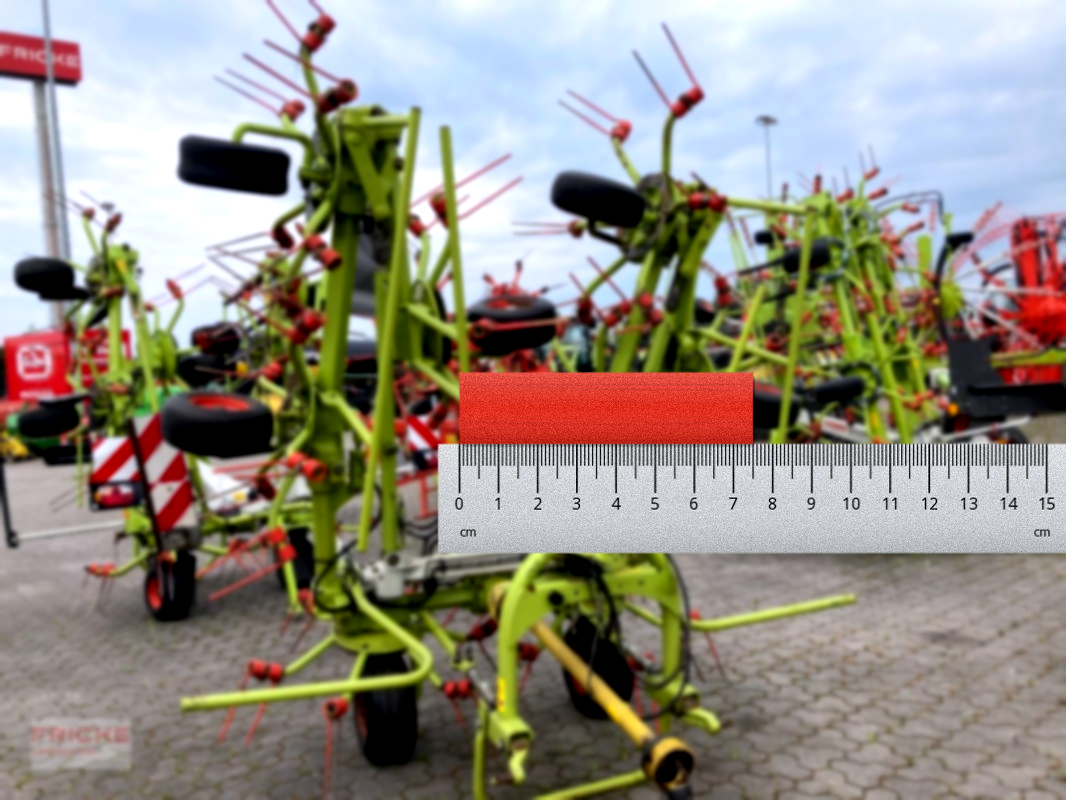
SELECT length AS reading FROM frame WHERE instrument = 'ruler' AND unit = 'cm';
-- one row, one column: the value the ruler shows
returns 7.5 cm
